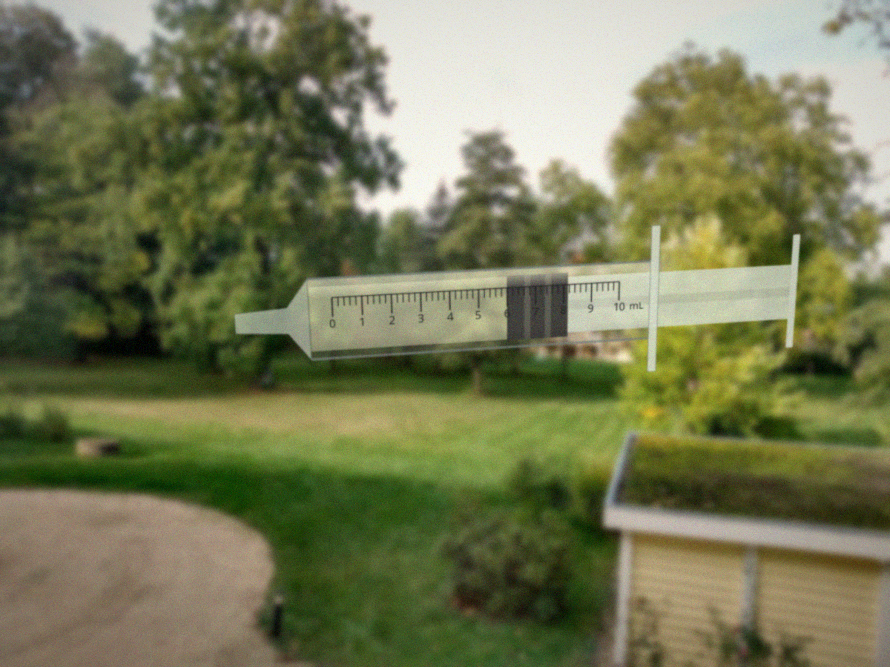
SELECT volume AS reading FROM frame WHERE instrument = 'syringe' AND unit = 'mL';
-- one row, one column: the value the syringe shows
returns 6 mL
